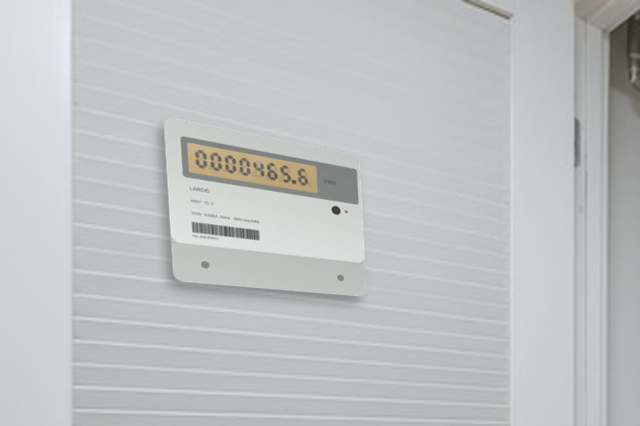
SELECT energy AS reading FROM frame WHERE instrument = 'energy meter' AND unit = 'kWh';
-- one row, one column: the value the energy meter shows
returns 465.6 kWh
